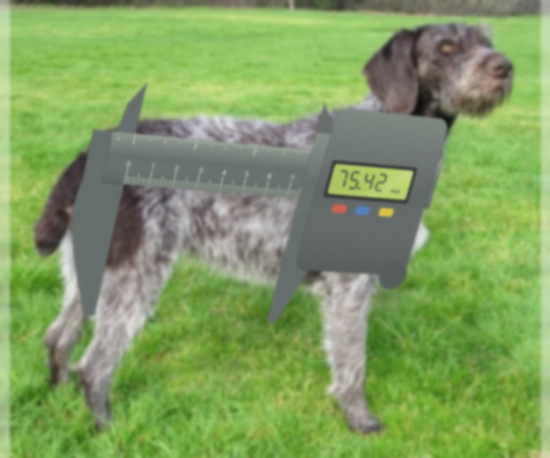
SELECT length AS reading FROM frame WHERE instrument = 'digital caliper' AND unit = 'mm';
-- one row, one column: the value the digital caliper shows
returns 75.42 mm
